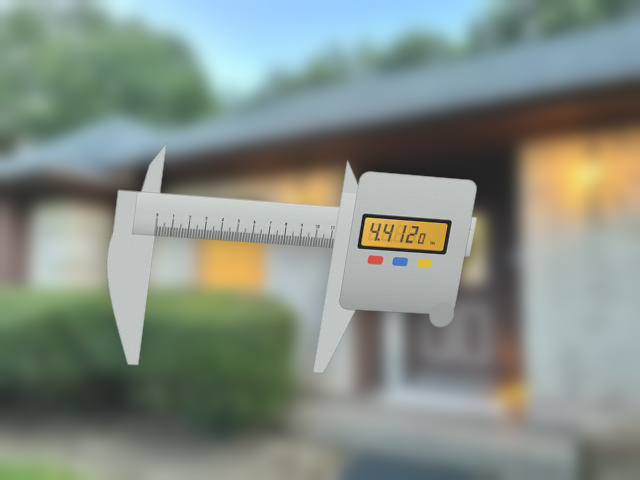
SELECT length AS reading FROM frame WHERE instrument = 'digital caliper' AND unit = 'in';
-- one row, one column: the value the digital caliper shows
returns 4.4120 in
